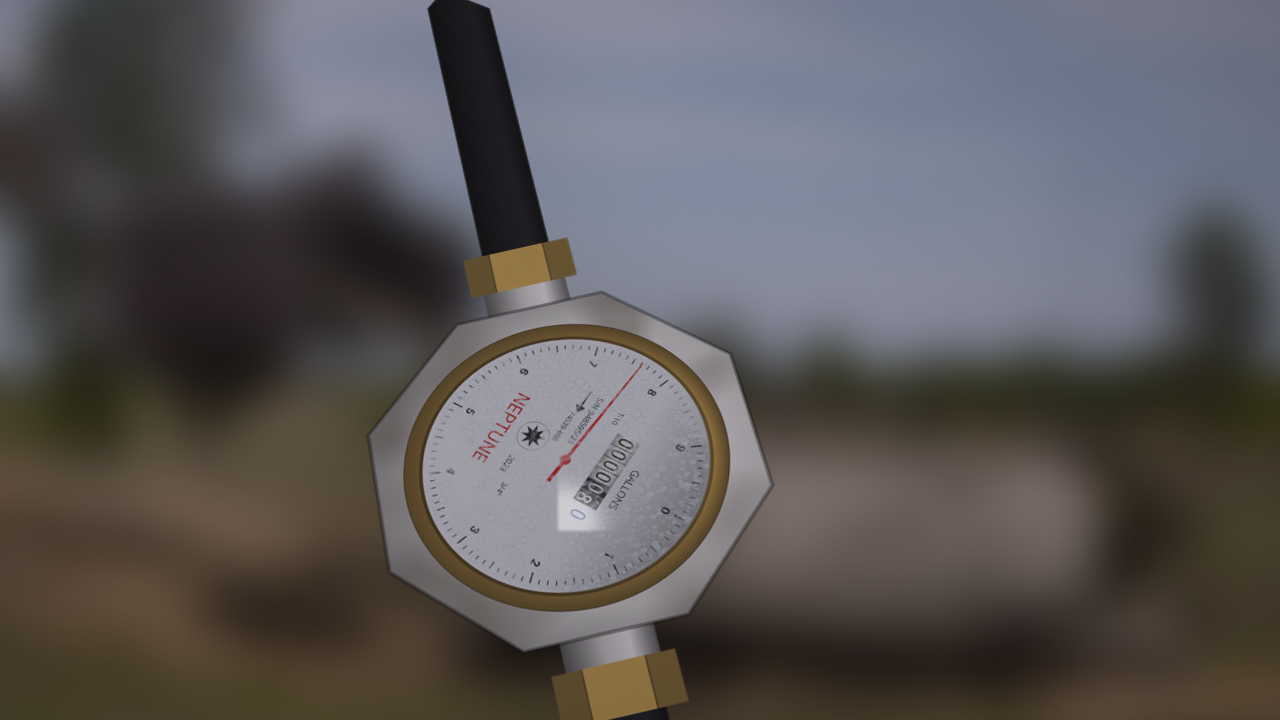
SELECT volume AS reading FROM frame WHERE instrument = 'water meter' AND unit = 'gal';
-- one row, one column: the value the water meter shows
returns 77.6 gal
